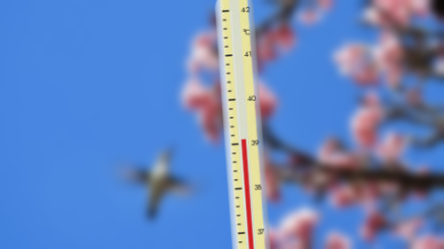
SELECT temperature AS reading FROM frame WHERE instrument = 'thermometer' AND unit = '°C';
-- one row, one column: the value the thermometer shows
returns 39.1 °C
